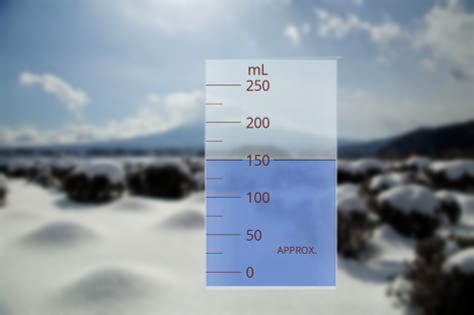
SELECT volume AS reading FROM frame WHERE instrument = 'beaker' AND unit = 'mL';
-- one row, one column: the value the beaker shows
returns 150 mL
